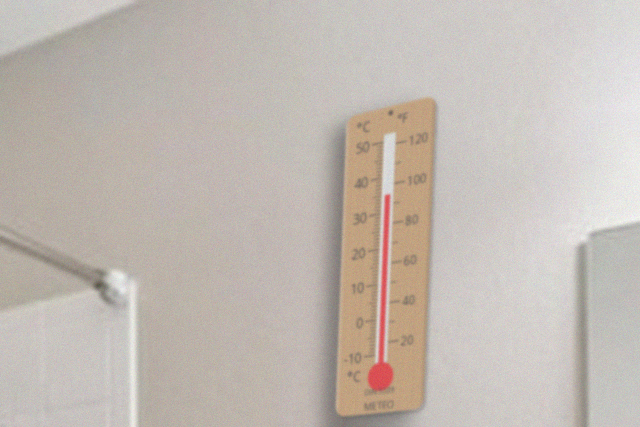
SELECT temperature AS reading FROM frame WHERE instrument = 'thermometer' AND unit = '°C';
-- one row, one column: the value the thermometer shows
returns 35 °C
